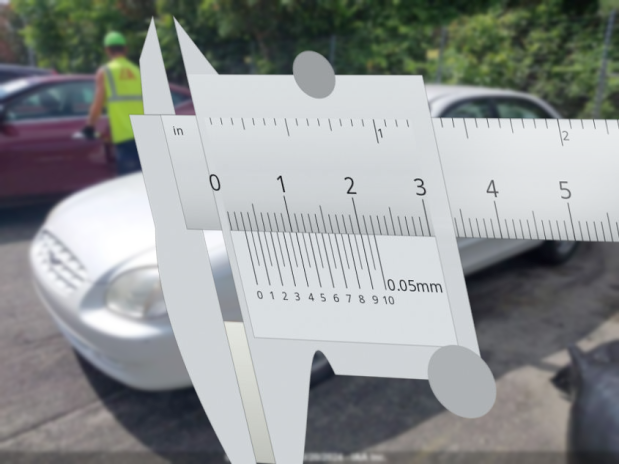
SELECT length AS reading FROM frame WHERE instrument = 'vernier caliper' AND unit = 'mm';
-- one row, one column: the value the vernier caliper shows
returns 3.0 mm
